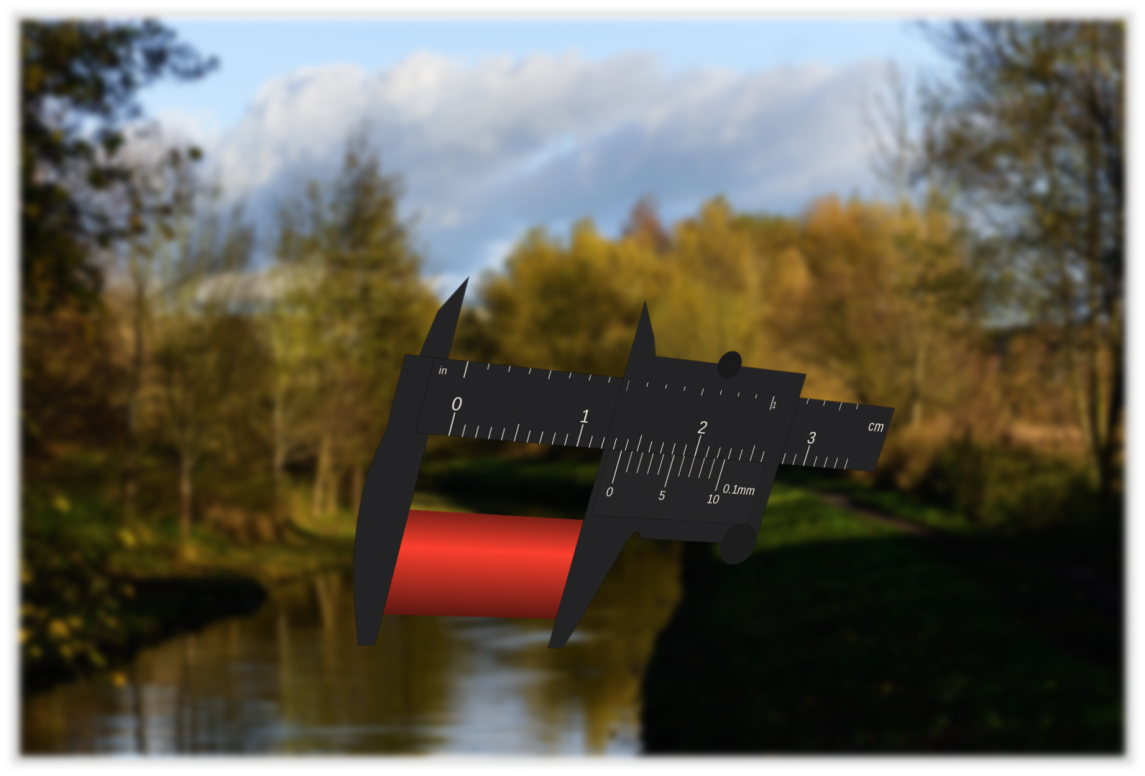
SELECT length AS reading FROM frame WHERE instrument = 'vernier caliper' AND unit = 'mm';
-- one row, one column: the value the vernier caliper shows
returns 13.7 mm
